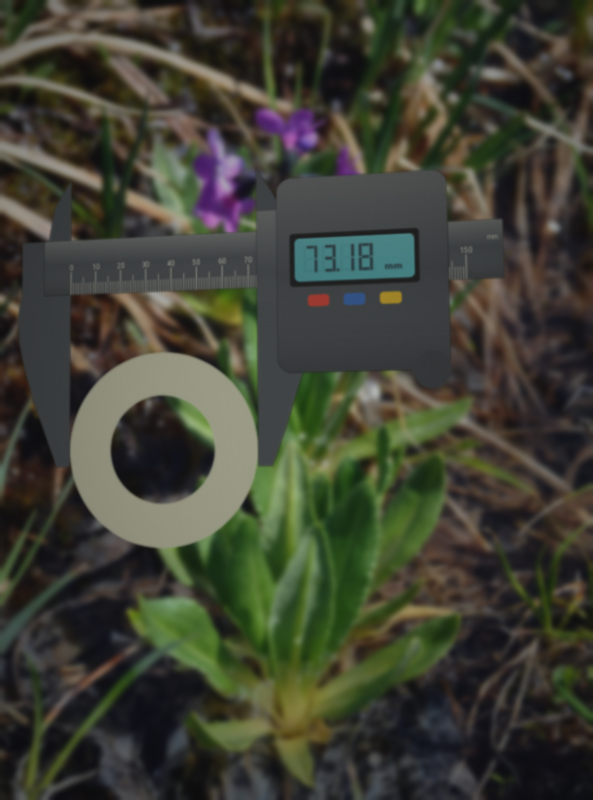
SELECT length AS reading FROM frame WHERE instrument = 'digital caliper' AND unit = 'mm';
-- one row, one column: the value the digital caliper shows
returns 73.18 mm
